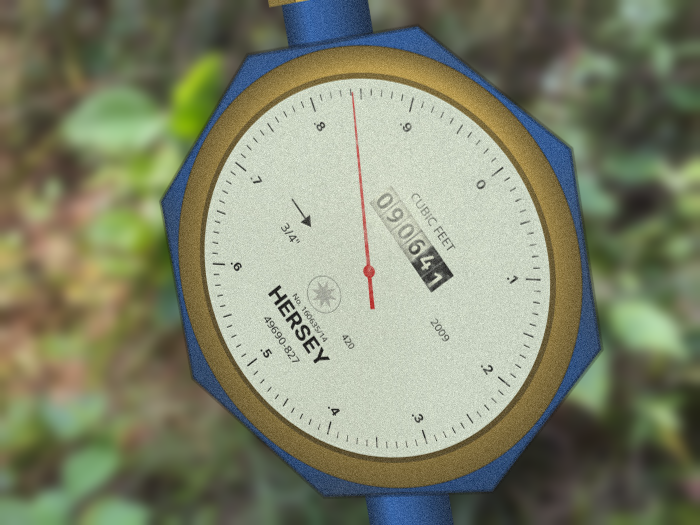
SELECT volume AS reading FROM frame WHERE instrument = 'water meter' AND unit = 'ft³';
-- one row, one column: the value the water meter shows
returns 90640.84 ft³
